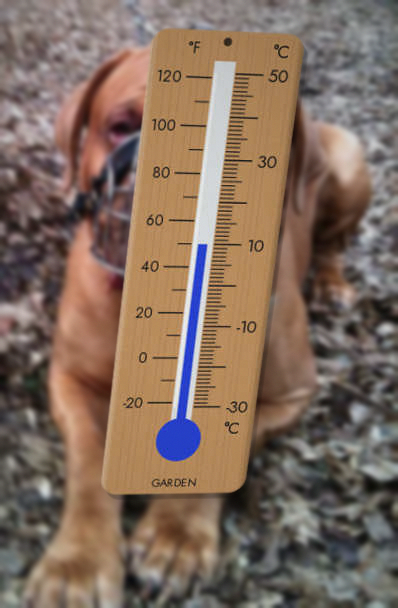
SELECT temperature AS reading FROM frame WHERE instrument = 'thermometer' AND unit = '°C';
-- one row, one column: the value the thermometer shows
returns 10 °C
